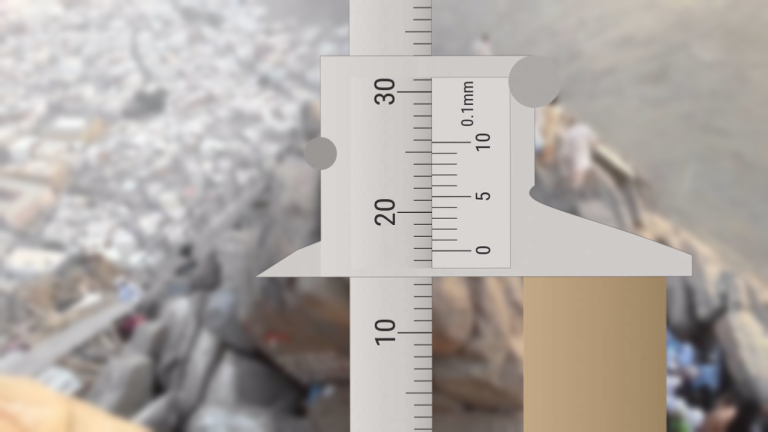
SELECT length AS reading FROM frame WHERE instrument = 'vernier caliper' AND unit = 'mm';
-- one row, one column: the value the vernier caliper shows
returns 16.8 mm
